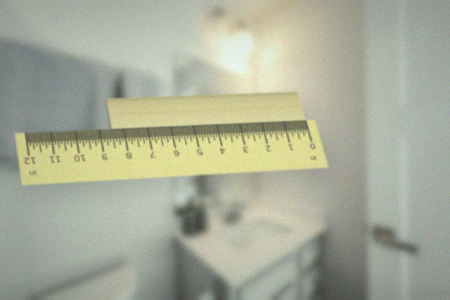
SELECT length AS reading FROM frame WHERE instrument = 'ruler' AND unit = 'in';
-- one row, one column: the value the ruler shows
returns 8.5 in
